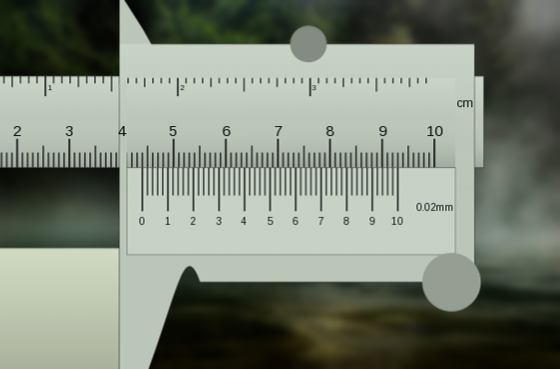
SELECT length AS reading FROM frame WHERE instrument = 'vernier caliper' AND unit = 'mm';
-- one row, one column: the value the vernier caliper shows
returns 44.0 mm
